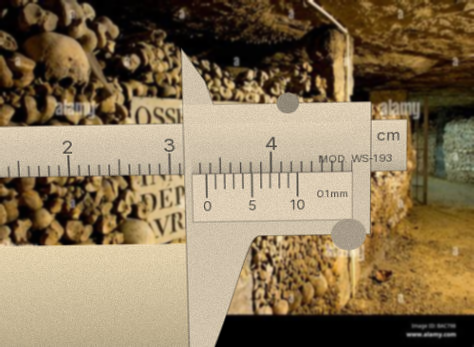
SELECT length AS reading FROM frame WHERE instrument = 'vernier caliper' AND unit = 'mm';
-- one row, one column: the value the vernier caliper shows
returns 33.6 mm
